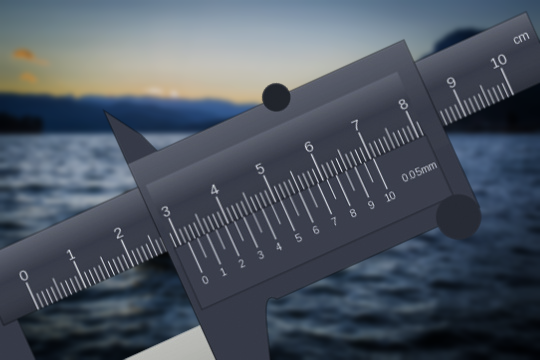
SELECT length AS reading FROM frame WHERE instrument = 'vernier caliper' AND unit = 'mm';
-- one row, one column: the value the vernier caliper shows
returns 31.5 mm
